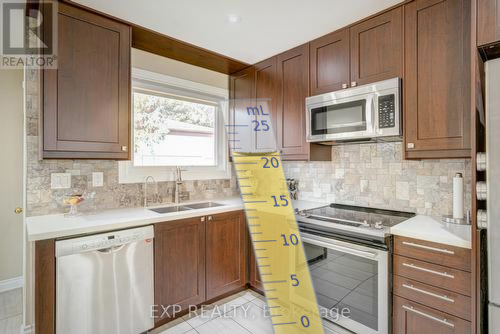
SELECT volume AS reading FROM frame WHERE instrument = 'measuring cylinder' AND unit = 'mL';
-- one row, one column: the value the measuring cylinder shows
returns 21 mL
